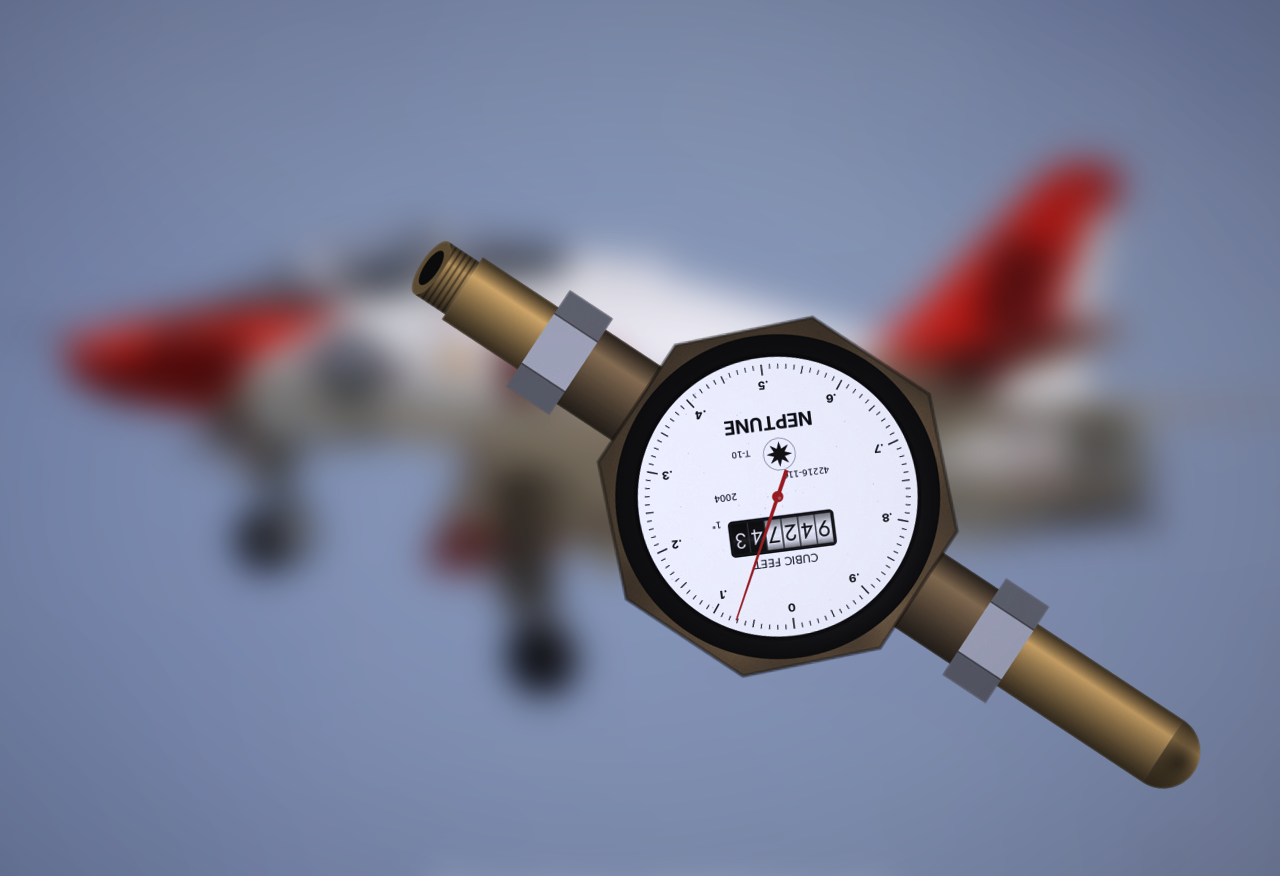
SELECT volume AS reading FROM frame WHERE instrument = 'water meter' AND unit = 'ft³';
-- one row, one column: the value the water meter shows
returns 942743.07 ft³
